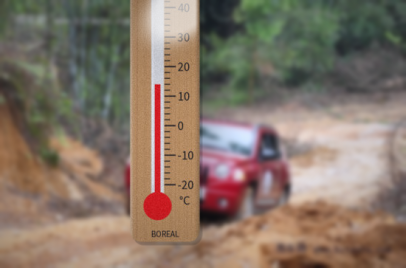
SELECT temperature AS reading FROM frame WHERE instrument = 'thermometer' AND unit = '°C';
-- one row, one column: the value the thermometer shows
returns 14 °C
